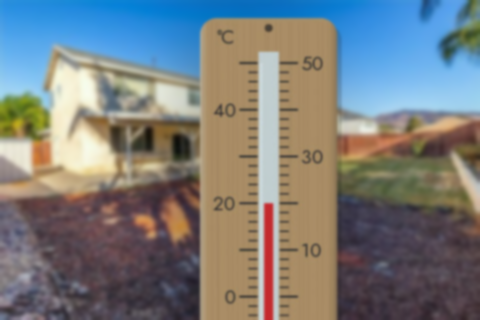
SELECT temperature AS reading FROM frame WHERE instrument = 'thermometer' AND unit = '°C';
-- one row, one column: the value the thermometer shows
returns 20 °C
